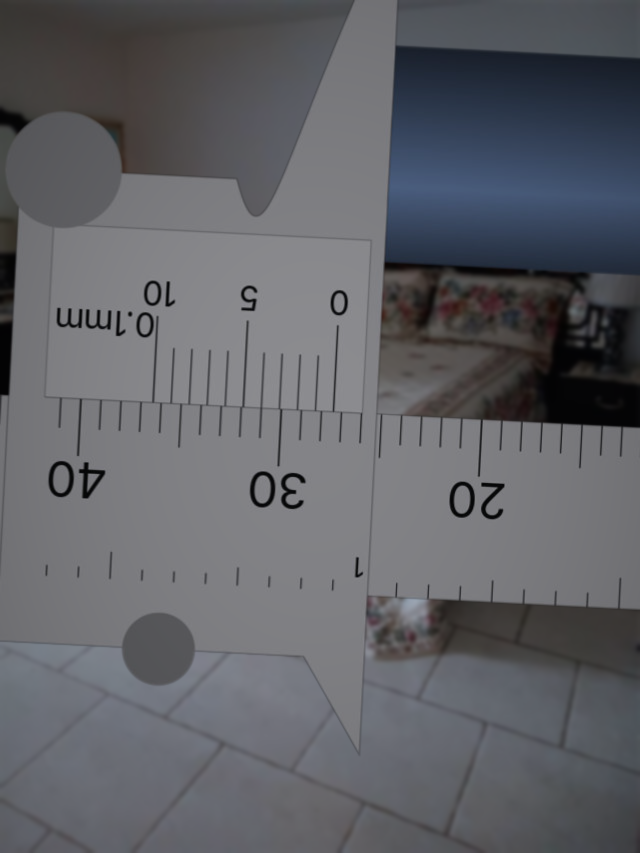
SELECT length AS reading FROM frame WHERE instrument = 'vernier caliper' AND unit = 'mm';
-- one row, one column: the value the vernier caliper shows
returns 27.4 mm
